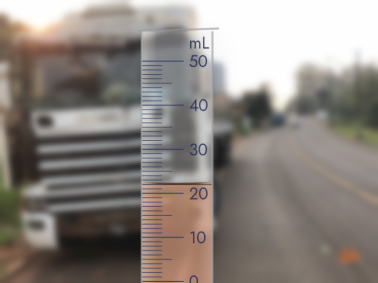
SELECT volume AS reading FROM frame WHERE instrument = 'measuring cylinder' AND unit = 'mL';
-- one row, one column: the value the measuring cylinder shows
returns 22 mL
